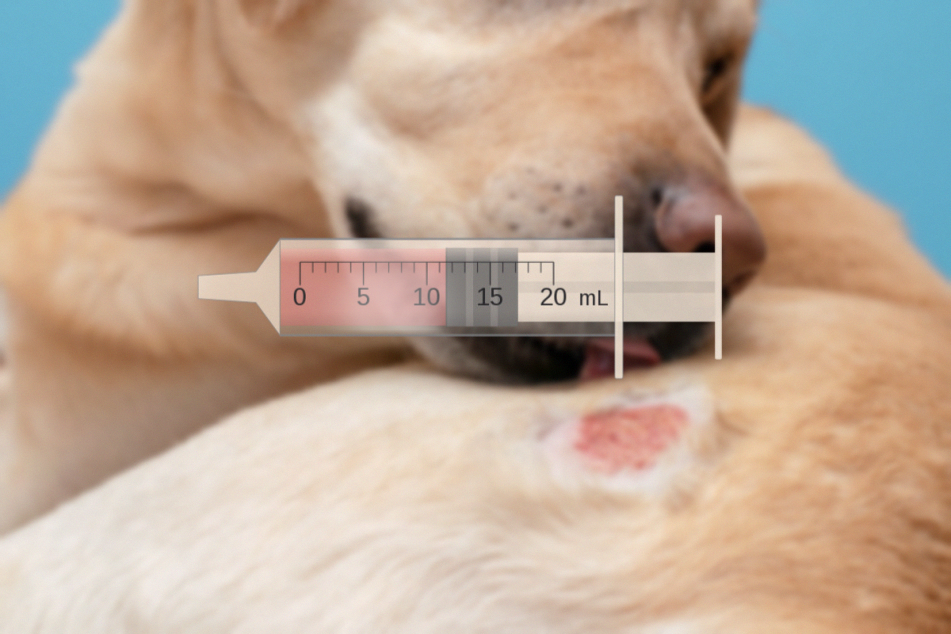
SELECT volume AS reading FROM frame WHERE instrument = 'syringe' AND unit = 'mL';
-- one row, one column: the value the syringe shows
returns 11.5 mL
